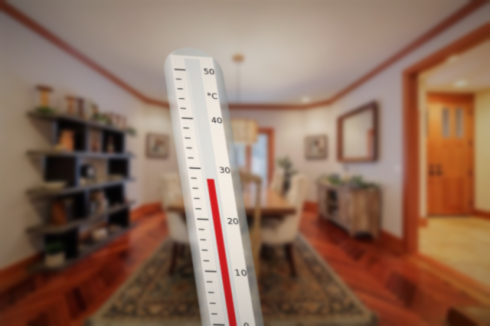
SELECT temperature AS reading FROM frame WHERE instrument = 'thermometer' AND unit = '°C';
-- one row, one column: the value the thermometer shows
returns 28 °C
